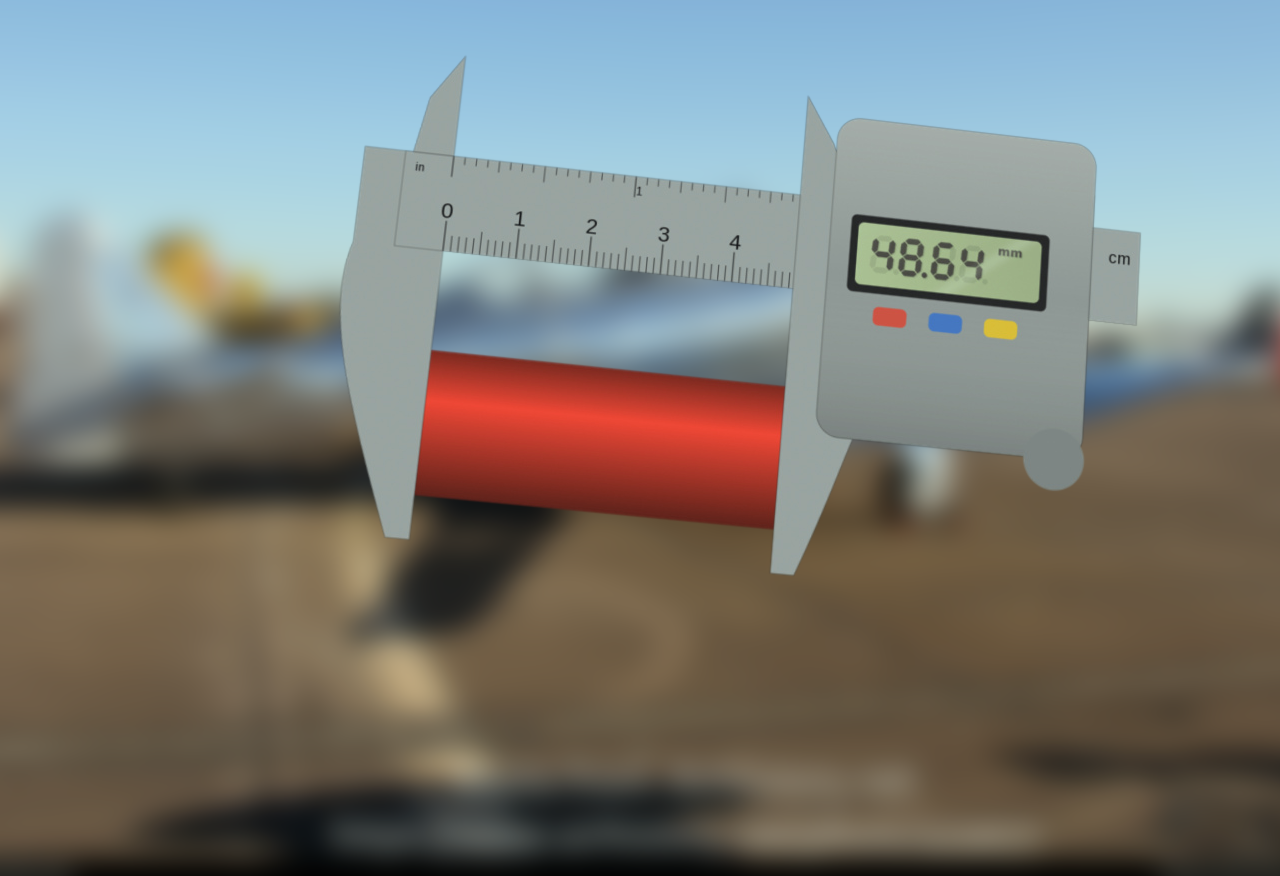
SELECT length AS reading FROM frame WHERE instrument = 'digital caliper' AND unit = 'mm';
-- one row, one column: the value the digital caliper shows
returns 48.64 mm
